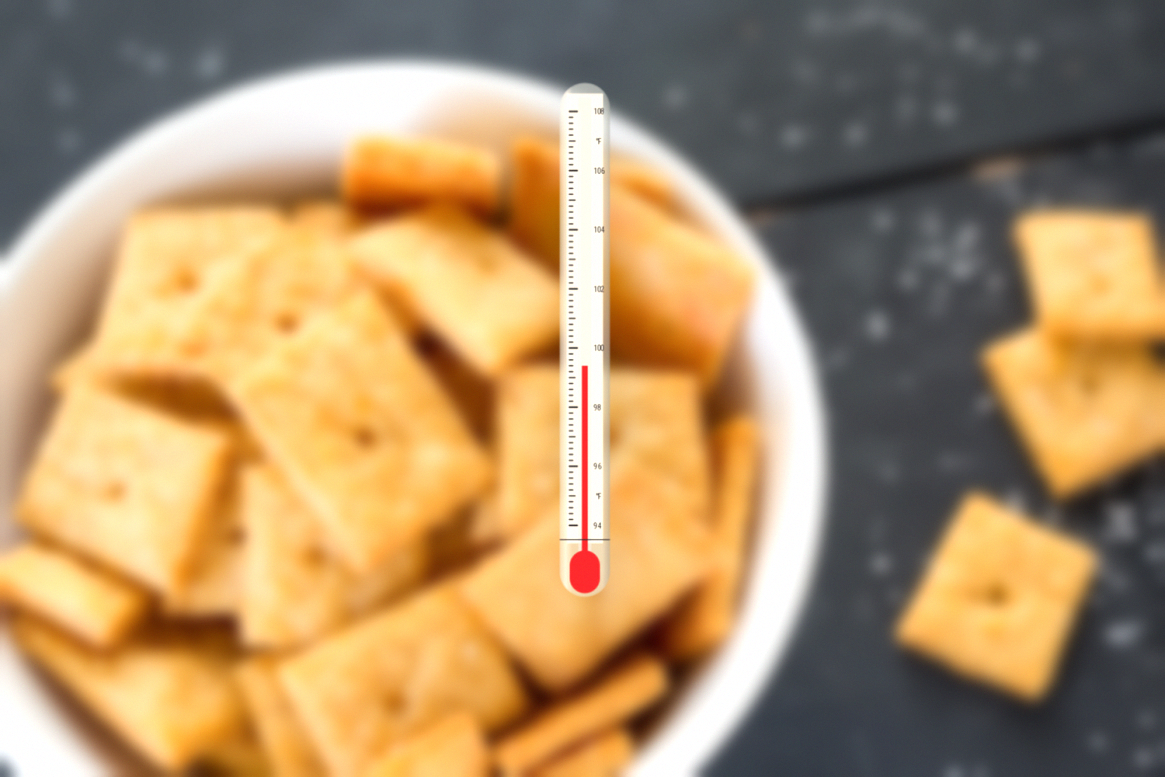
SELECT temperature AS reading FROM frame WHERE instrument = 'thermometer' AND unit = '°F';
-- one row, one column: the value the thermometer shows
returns 99.4 °F
